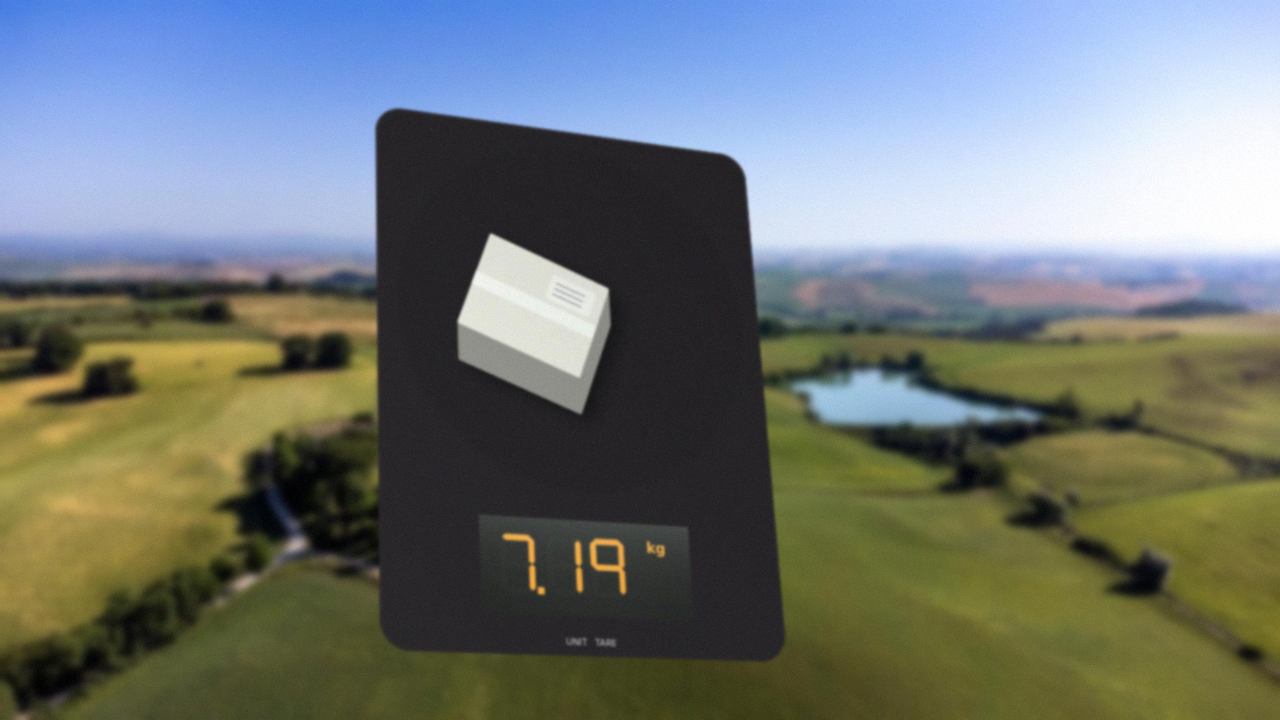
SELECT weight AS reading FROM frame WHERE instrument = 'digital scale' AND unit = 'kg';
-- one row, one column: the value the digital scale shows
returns 7.19 kg
